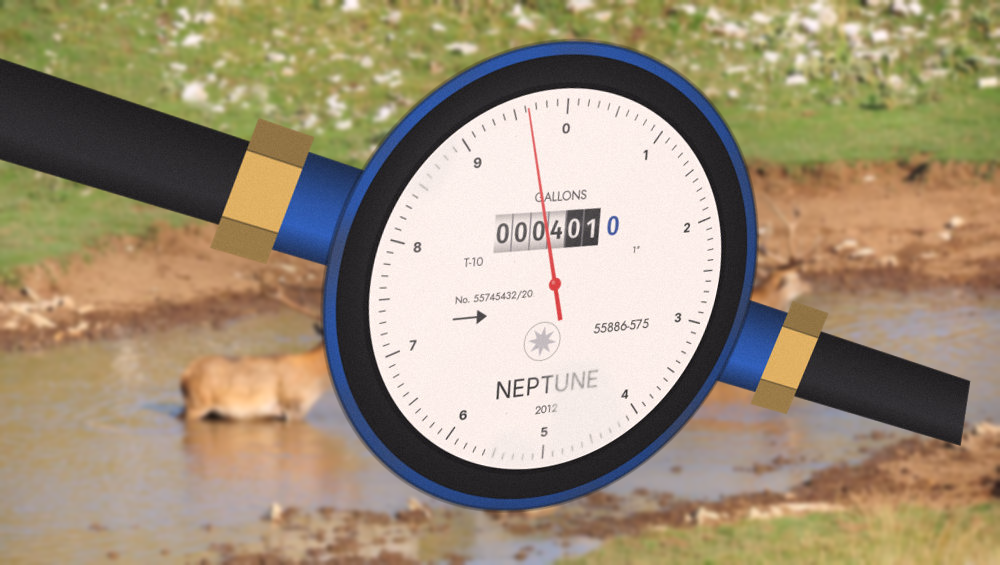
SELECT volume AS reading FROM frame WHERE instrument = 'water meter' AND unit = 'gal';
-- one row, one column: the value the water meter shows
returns 4009.6 gal
